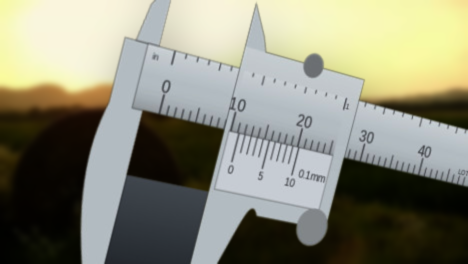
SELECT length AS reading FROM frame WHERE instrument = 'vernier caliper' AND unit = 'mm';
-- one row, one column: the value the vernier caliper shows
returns 11.2 mm
